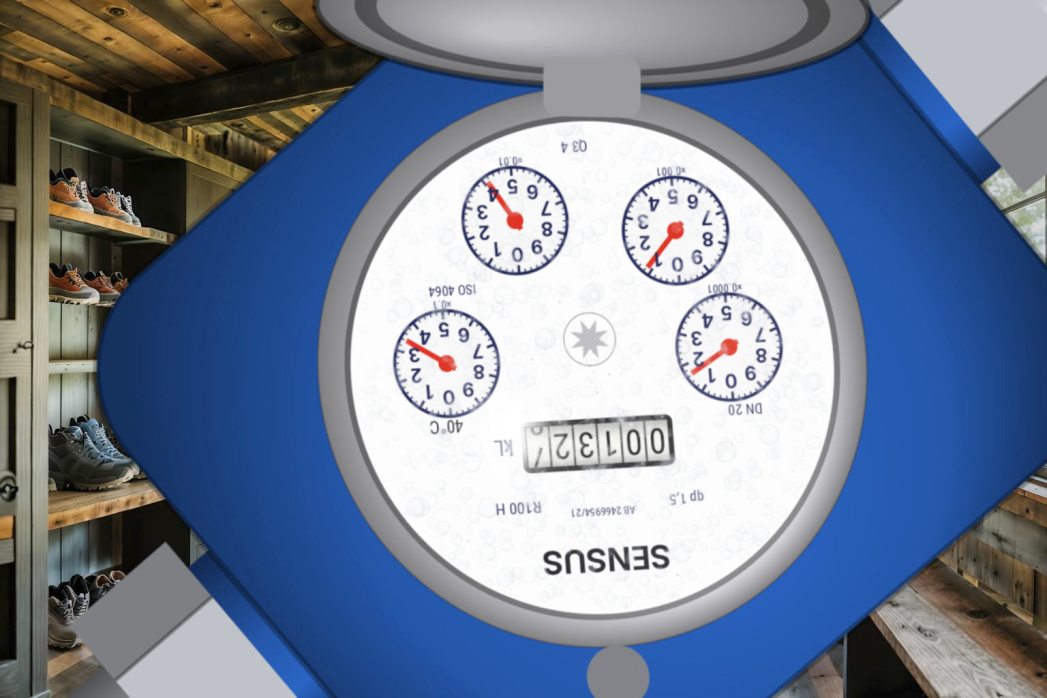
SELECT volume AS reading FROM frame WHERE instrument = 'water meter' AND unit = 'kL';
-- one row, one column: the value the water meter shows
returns 1327.3411 kL
